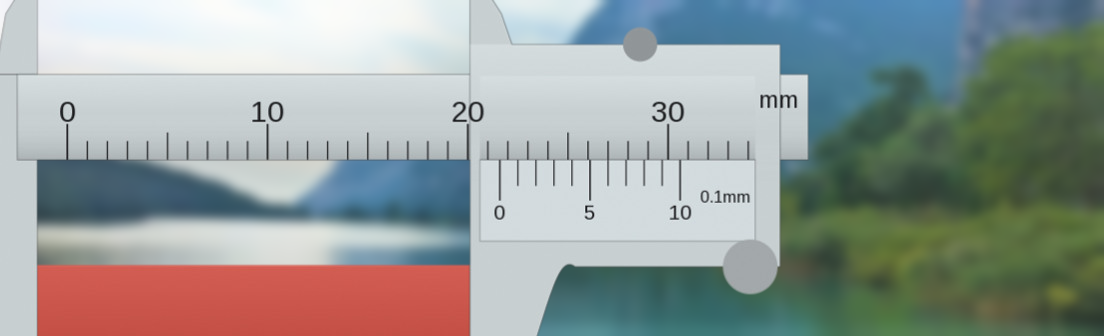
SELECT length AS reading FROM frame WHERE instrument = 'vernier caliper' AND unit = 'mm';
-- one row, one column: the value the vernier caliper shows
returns 21.6 mm
